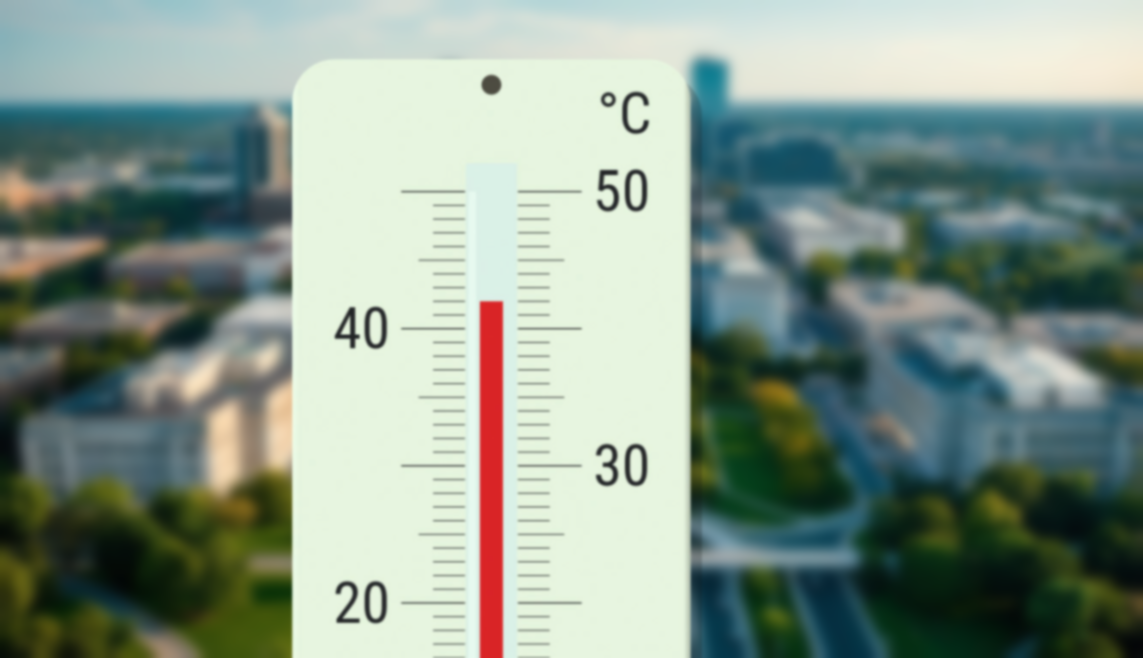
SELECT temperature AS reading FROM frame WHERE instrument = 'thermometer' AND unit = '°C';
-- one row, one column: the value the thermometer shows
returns 42 °C
